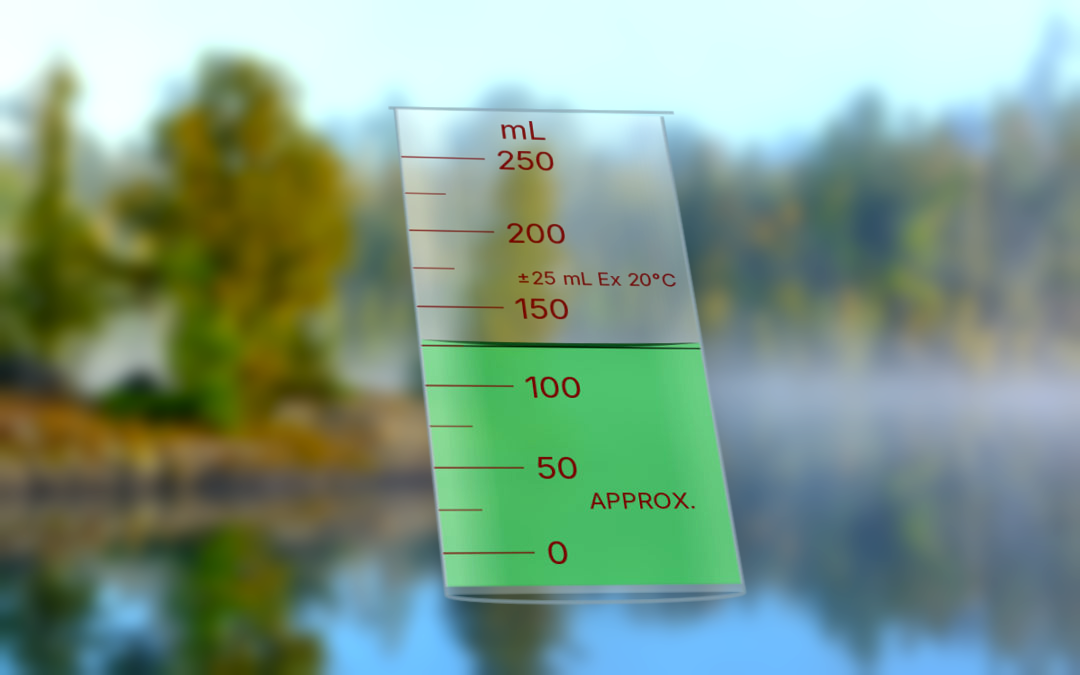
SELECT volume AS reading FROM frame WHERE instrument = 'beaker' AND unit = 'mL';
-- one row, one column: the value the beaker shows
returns 125 mL
